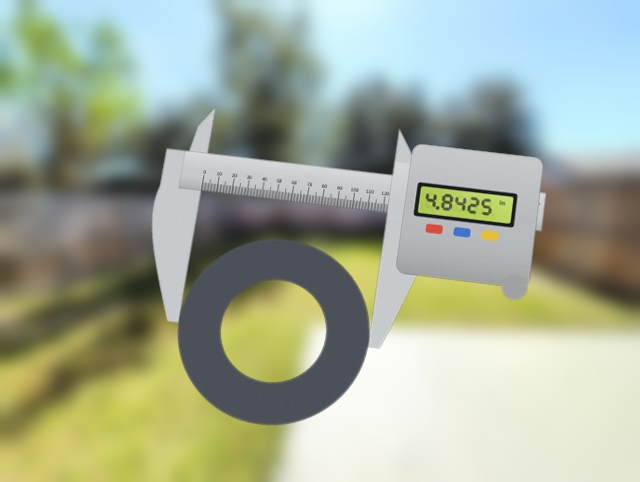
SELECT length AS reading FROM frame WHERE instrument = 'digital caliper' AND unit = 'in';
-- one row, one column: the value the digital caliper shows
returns 4.8425 in
